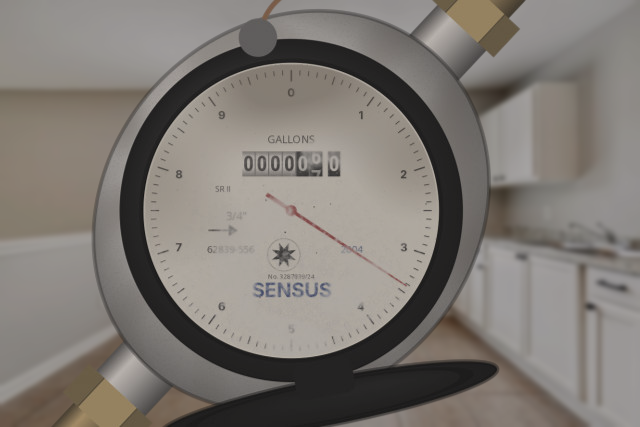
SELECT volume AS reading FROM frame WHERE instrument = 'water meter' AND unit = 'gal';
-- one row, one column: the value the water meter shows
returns 63.4 gal
